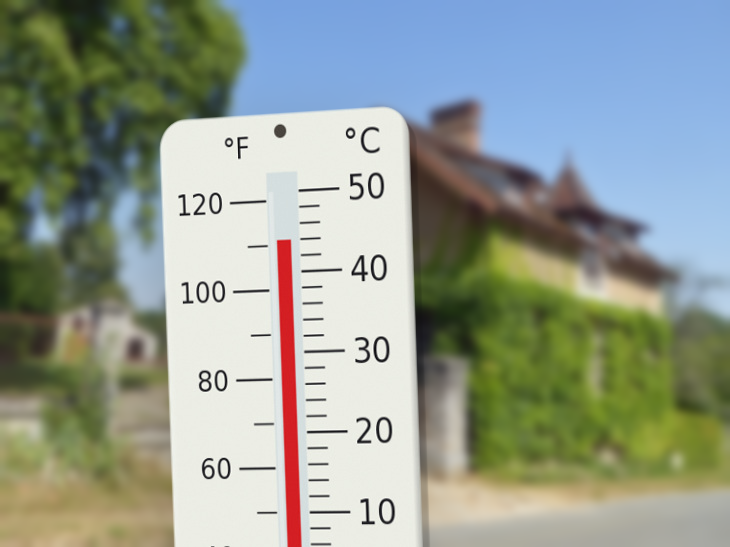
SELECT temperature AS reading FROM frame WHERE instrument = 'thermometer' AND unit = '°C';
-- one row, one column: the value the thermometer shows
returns 44 °C
